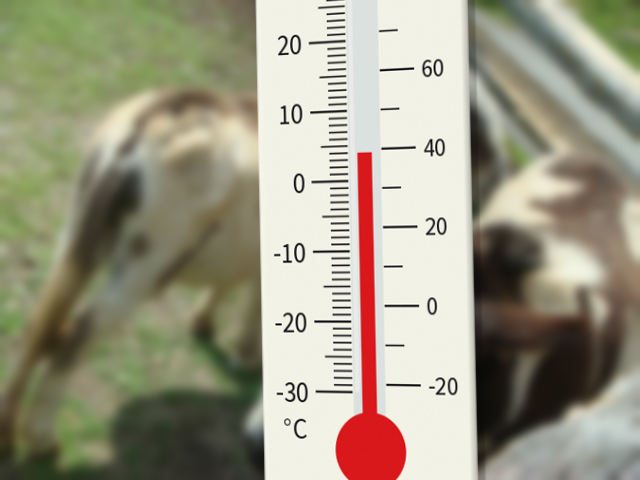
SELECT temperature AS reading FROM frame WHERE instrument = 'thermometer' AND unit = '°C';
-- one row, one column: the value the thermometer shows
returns 4 °C
